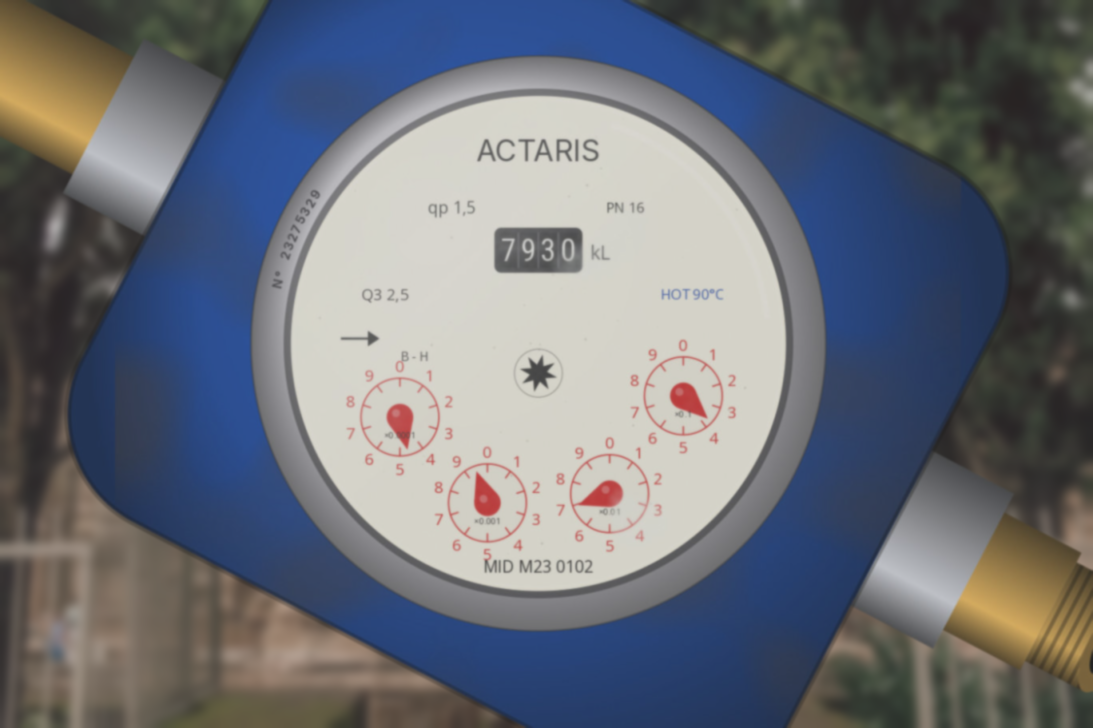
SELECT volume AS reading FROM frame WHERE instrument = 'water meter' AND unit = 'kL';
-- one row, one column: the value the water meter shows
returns 7930.3694 kL
